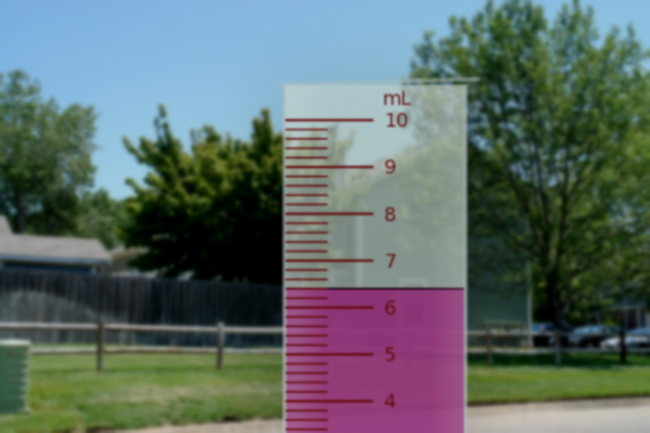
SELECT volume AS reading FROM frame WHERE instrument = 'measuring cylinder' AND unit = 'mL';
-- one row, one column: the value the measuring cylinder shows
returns 6.4 mL
